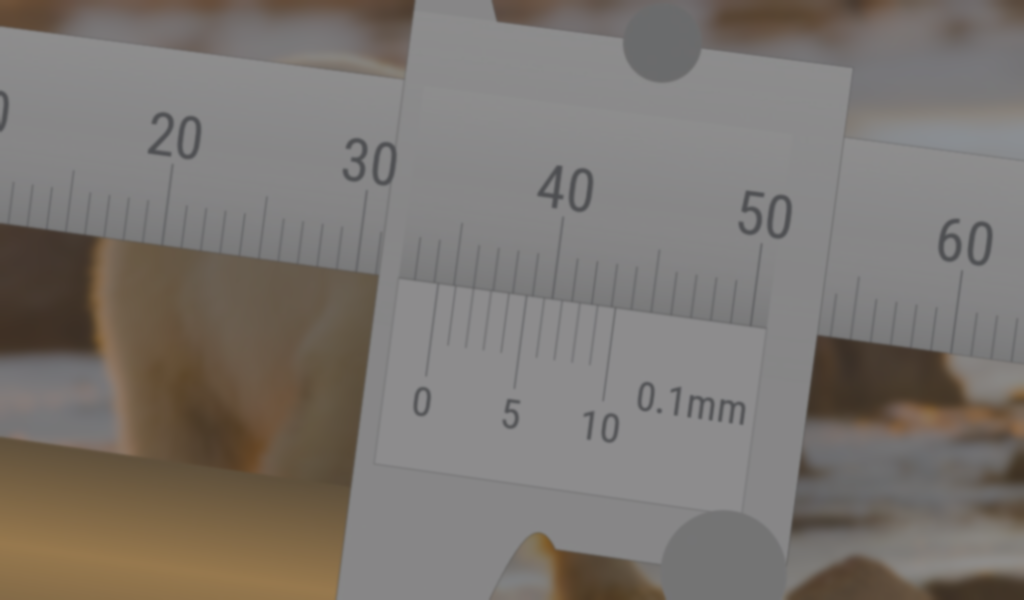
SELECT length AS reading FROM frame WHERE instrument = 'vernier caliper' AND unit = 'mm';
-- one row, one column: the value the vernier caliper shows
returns 34.2 mm
